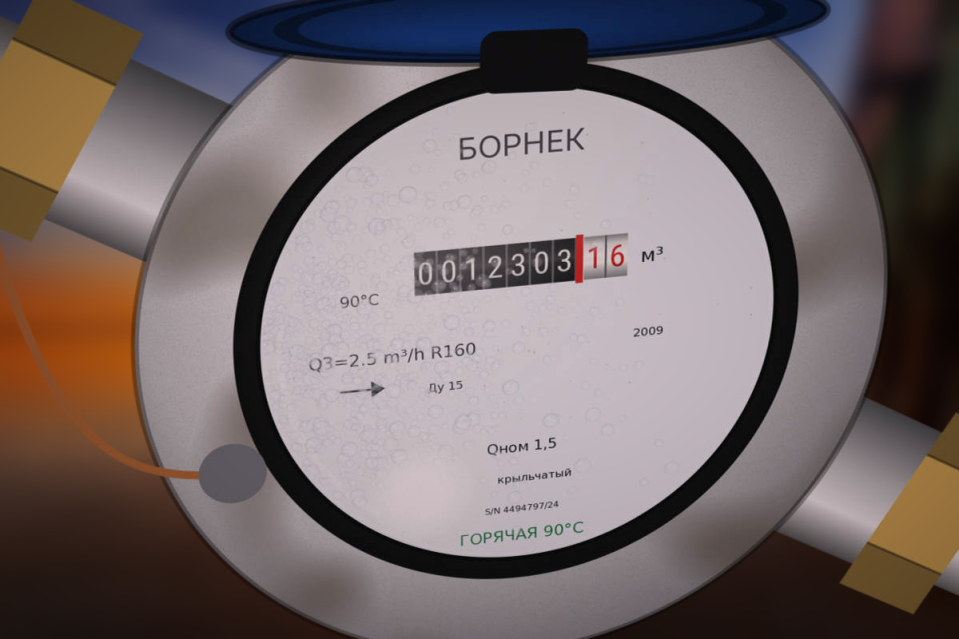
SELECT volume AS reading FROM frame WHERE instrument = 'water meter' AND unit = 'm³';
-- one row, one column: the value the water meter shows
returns 12303.16 m³
